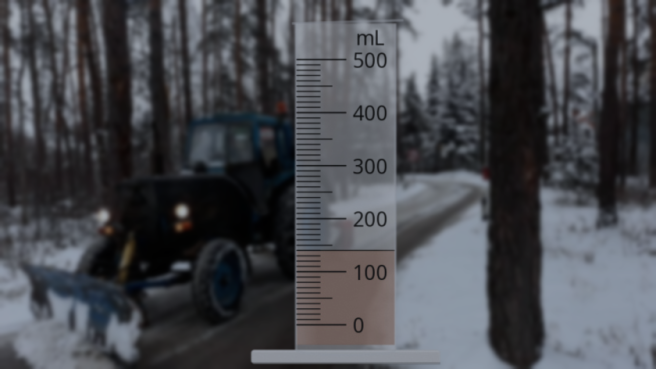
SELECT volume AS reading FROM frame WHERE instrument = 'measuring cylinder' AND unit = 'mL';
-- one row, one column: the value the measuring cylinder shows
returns 140 mL
